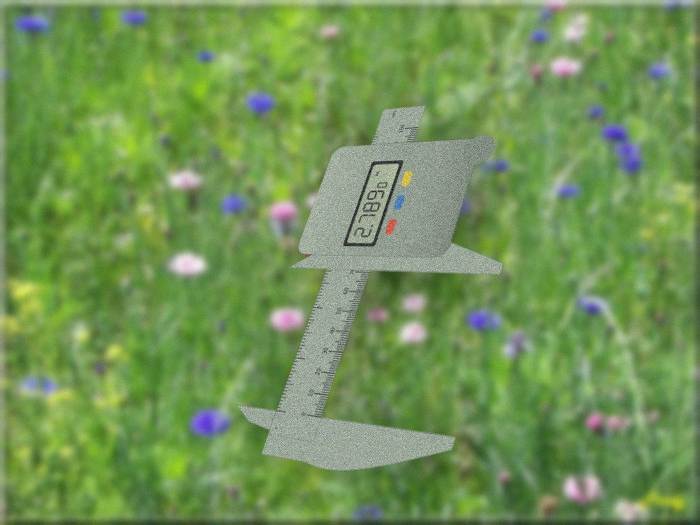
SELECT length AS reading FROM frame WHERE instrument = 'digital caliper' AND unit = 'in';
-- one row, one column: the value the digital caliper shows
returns 2.7890 in
